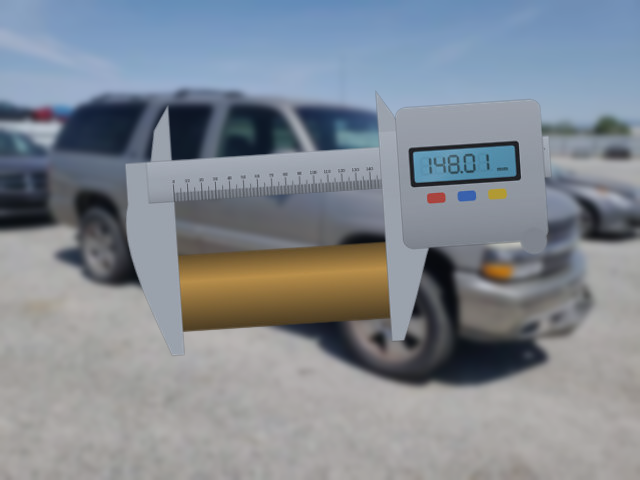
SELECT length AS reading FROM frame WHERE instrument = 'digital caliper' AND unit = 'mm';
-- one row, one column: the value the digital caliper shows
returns 148.01 mm
